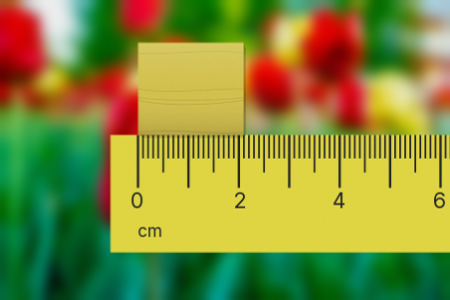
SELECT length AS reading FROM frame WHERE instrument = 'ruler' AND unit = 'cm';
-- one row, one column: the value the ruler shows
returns 2.1 cm
